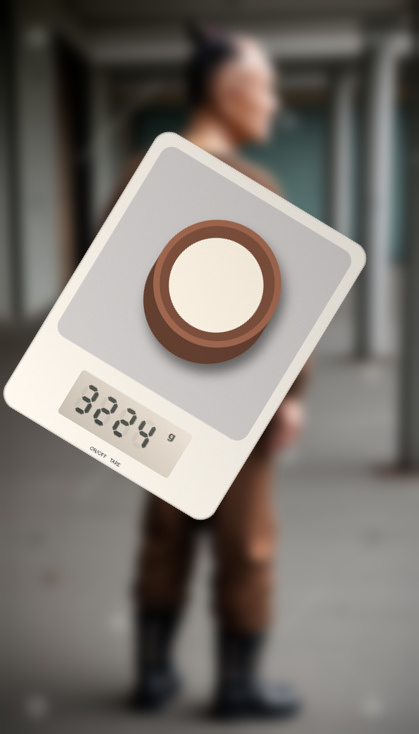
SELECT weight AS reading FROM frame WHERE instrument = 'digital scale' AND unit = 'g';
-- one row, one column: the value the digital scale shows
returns 3224 g
